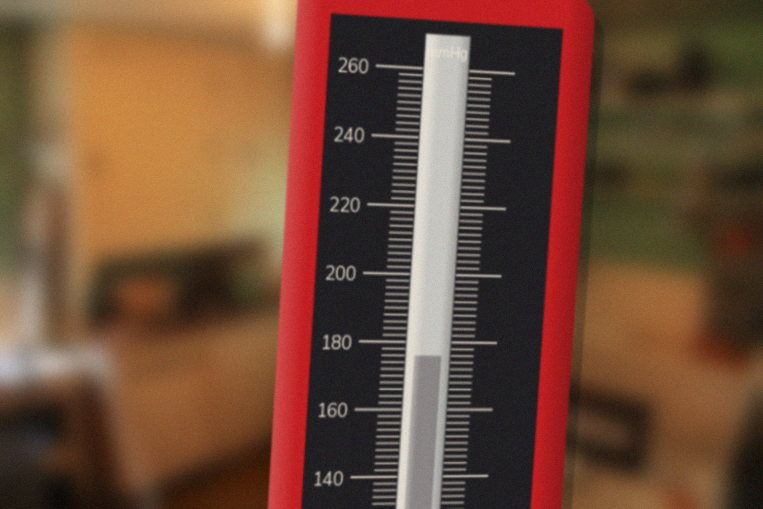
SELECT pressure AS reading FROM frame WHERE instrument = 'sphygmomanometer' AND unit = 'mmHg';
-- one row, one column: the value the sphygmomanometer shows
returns 176 mmHg
